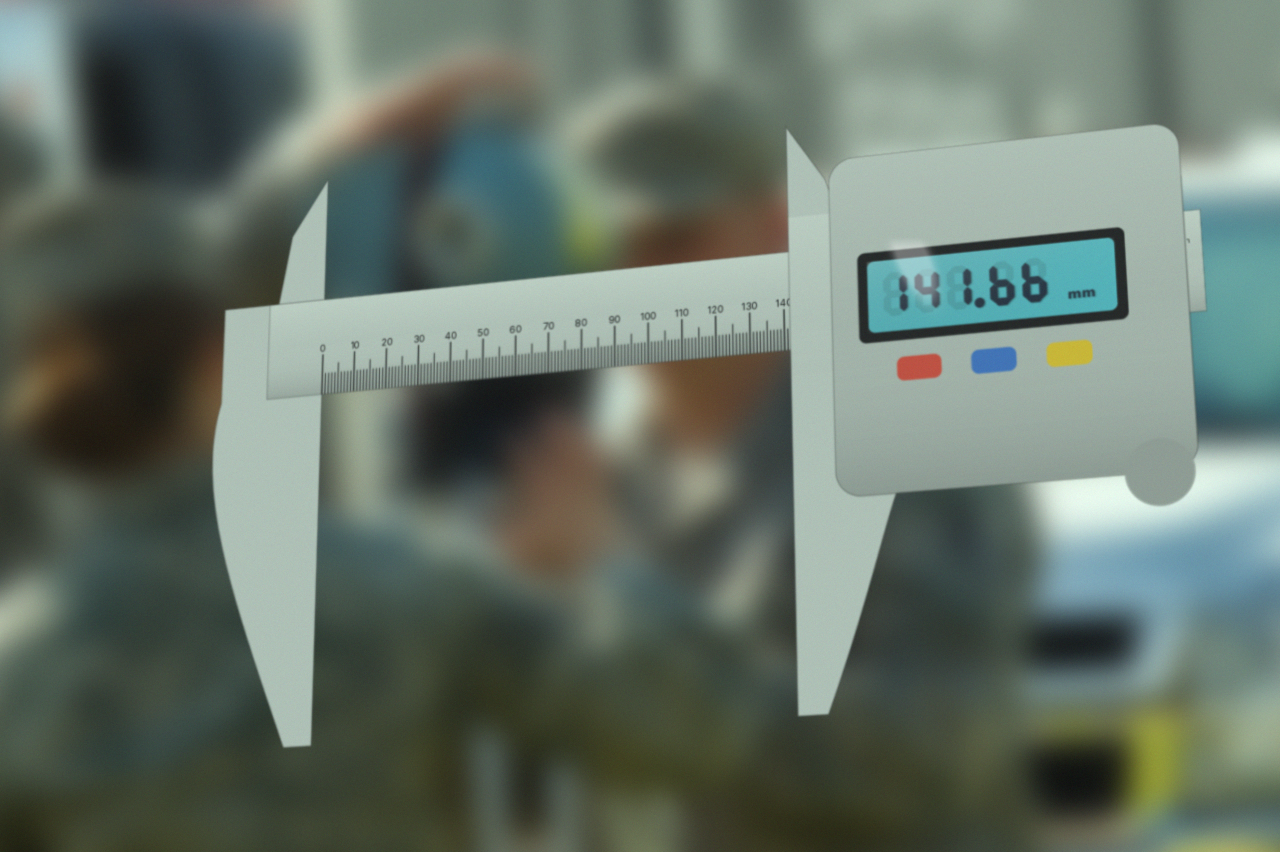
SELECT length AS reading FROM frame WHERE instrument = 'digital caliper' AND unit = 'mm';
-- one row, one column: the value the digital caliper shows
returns 141.66 mm
